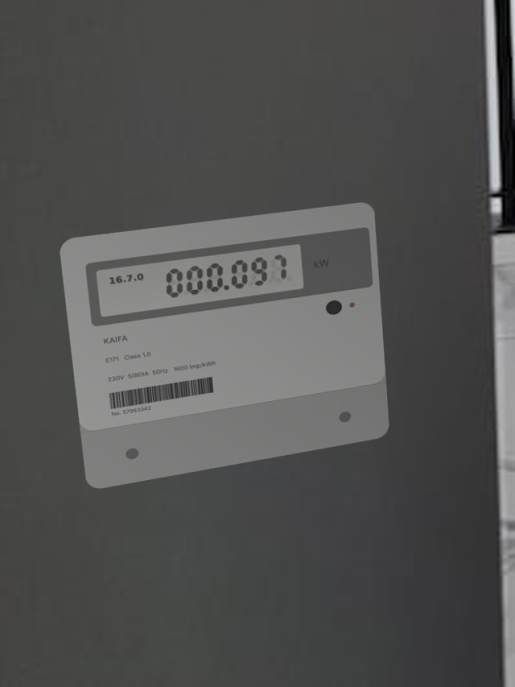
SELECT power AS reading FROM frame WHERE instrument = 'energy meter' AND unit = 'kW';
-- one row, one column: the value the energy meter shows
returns 0.097 kW
